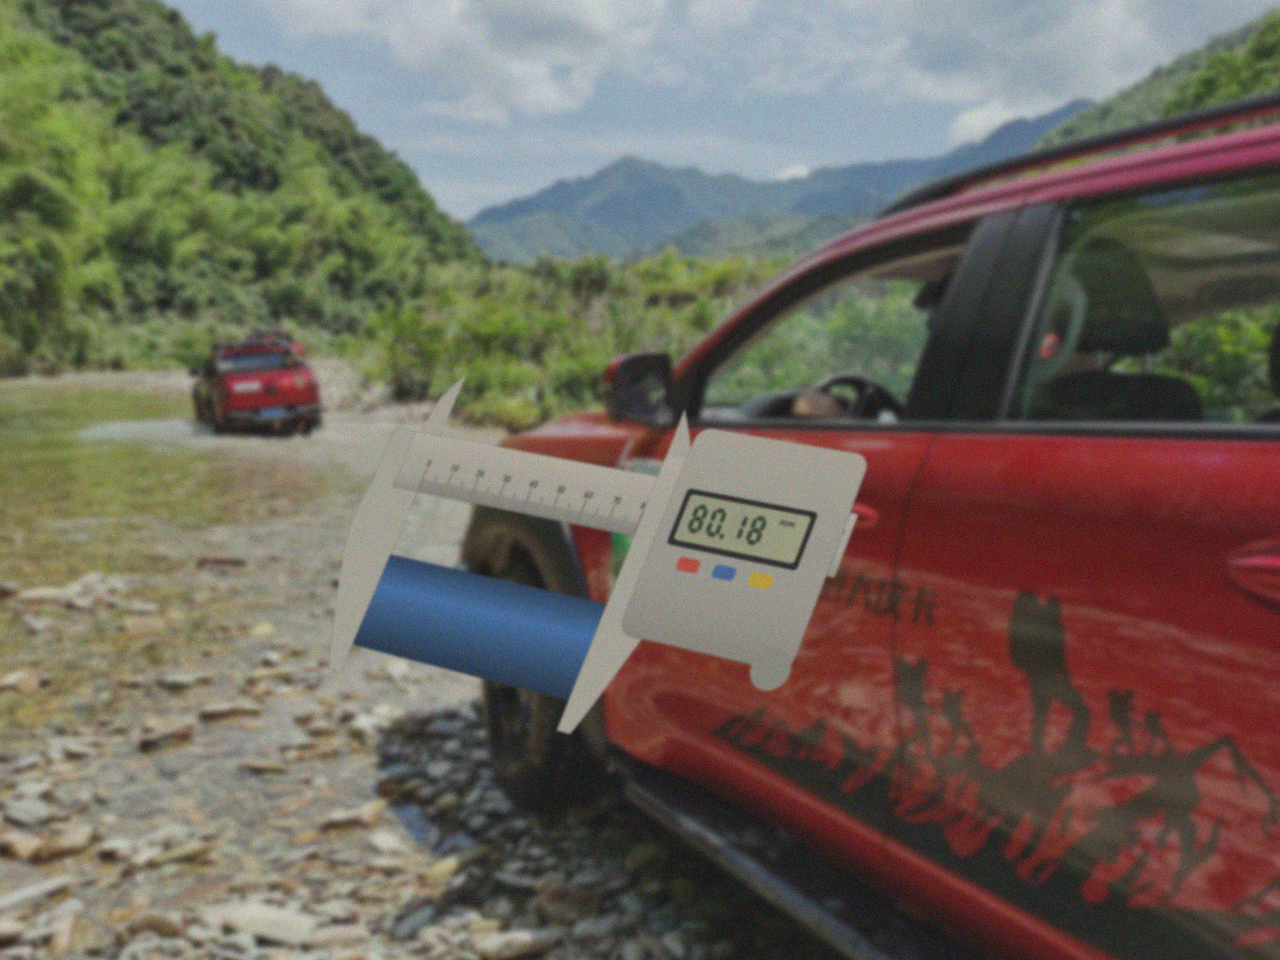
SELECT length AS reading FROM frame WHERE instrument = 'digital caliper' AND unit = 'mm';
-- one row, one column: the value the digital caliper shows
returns 80.18 mm
